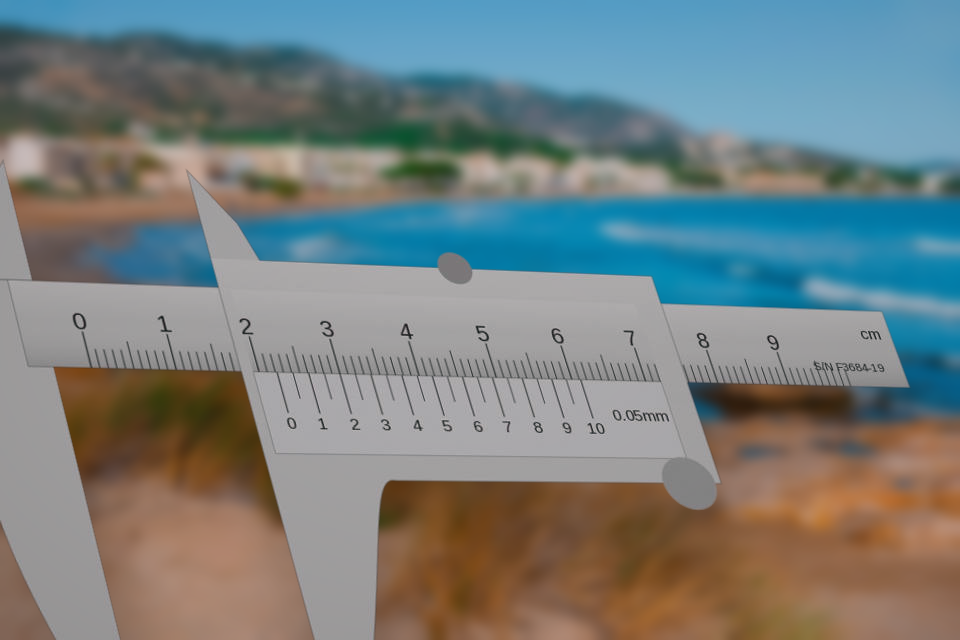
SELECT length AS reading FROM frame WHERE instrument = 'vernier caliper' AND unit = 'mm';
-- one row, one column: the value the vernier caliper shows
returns 22.2 mm
